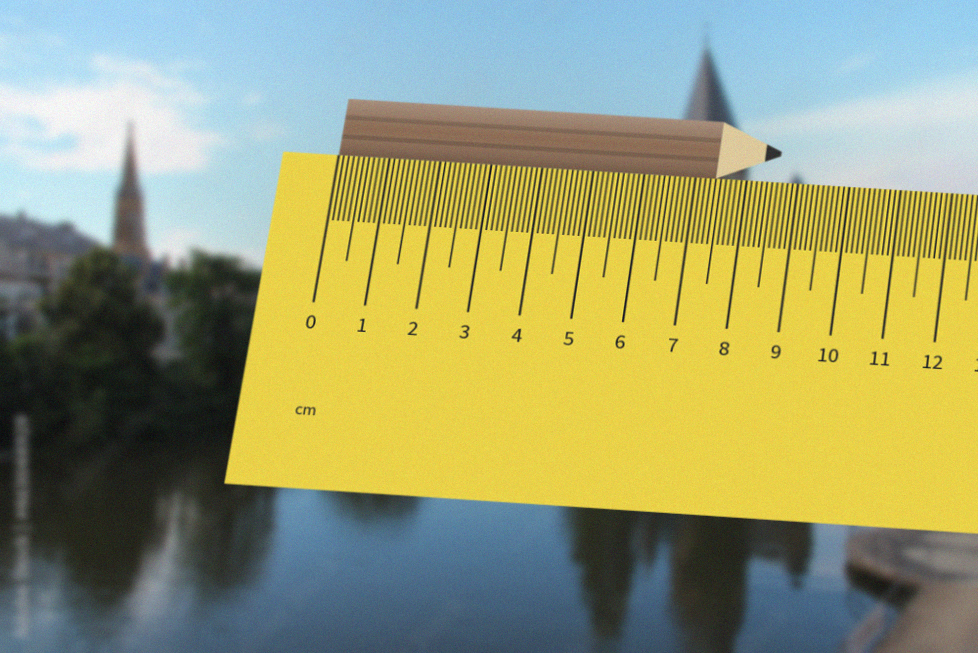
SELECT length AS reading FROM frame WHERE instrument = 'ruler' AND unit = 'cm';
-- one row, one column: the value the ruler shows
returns 8.6 cm
